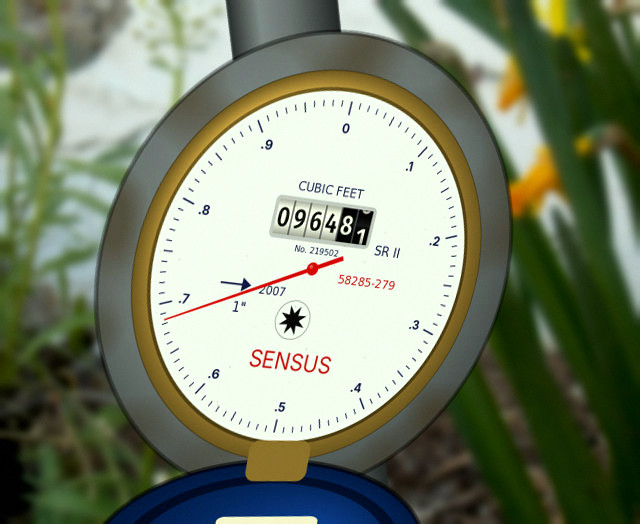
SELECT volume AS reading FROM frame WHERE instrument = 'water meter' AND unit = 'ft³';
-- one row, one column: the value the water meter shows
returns 96480.68 ft³
